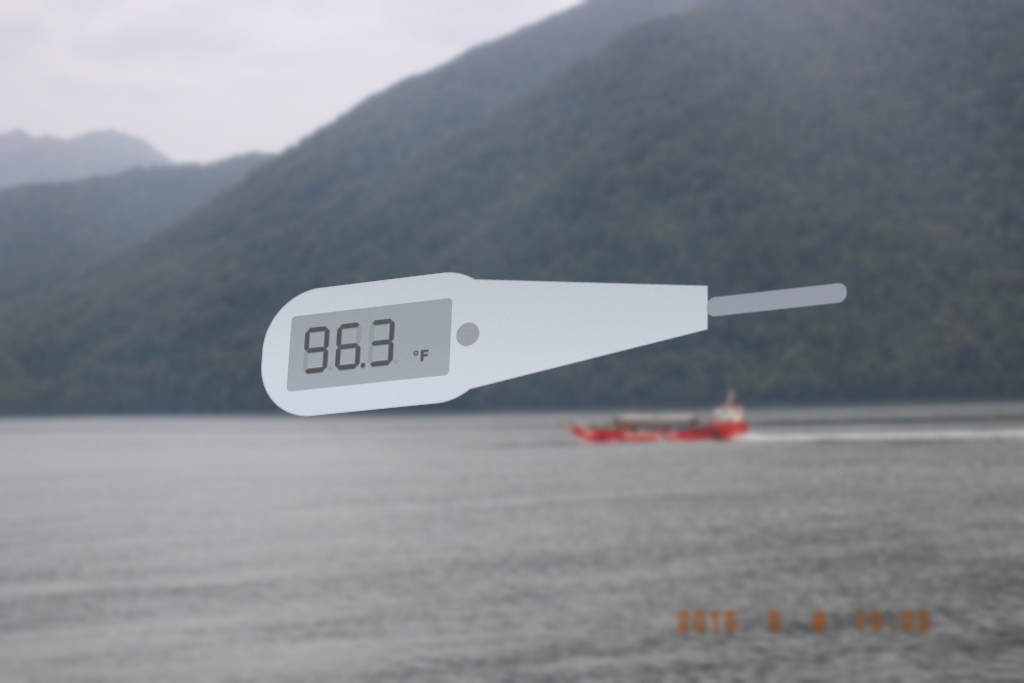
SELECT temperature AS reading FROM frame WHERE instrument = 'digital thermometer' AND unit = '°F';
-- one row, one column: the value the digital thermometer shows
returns 96.3 °F
